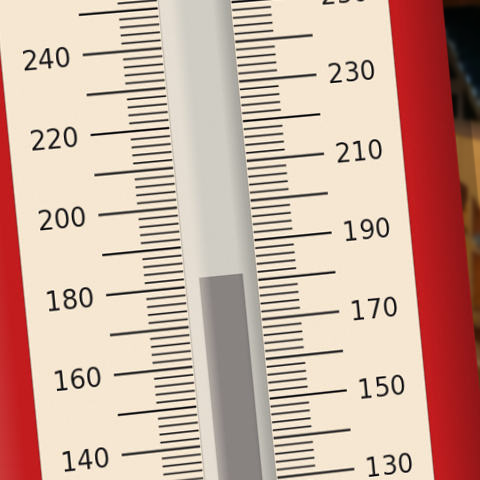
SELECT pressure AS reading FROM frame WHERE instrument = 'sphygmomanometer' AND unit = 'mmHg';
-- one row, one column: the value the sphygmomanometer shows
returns 182 mmHg
